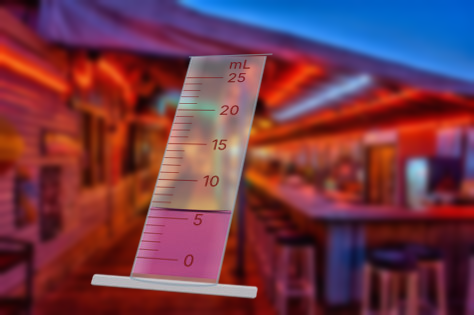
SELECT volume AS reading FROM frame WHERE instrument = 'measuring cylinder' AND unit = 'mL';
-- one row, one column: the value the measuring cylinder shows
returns 6 mL
